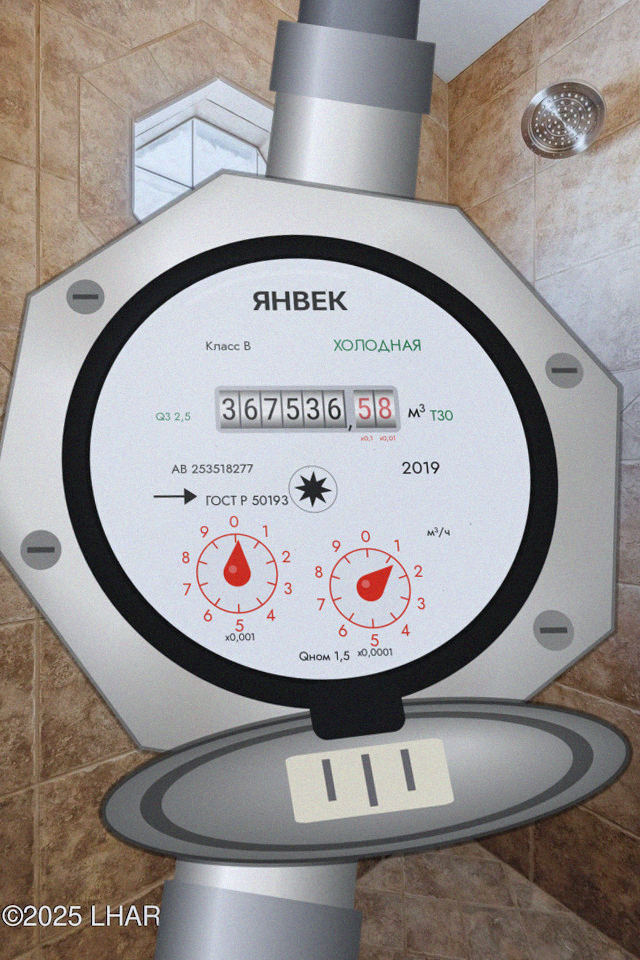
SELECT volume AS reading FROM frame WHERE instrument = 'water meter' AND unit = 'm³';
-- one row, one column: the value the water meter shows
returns 367536.5801 m³
